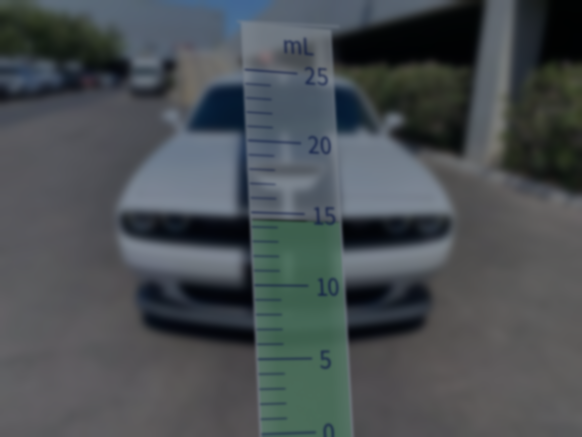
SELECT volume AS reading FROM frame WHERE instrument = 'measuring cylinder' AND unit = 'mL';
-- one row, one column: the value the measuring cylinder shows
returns 14.5 mL
